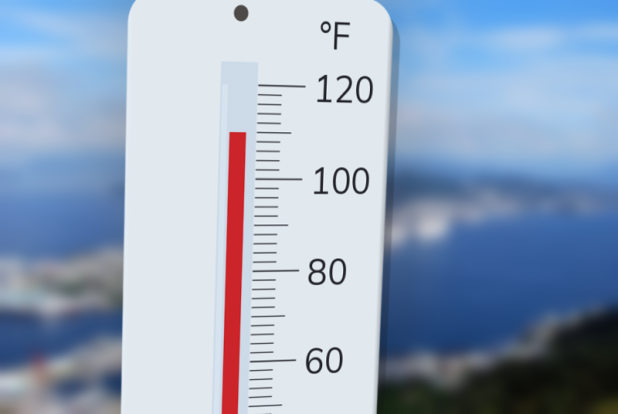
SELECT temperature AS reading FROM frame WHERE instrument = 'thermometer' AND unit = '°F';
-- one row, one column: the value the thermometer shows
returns 110 °F
